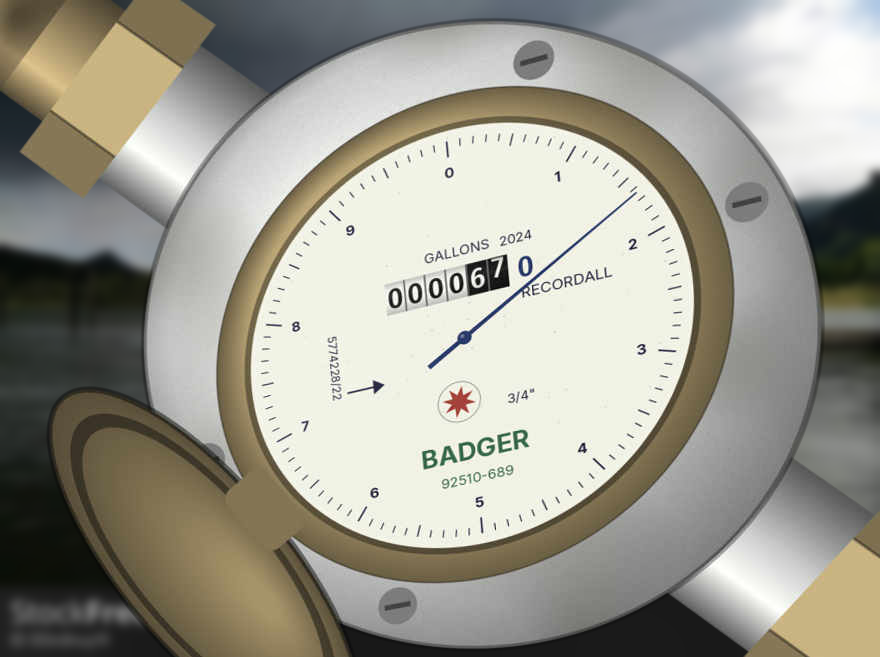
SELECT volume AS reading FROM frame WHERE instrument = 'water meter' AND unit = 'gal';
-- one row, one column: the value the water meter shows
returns 671.6 gal
